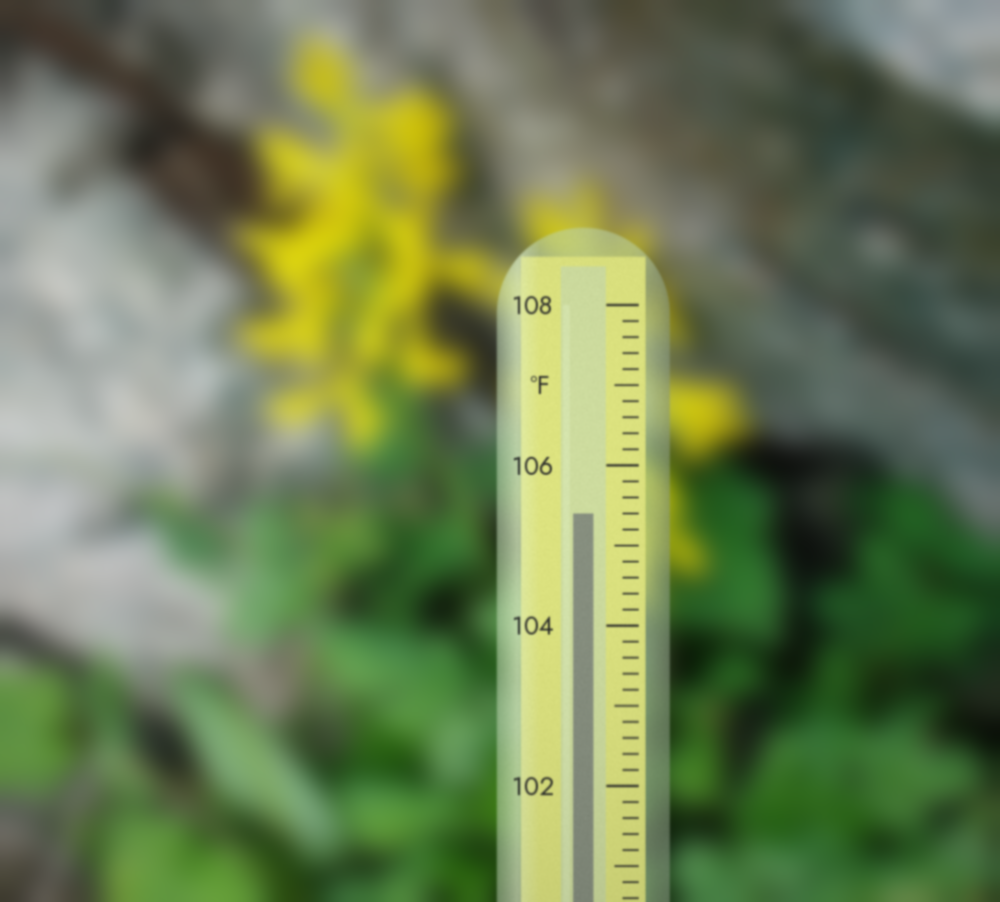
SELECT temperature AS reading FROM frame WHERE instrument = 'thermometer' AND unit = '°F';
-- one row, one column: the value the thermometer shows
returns 105.4 °F
